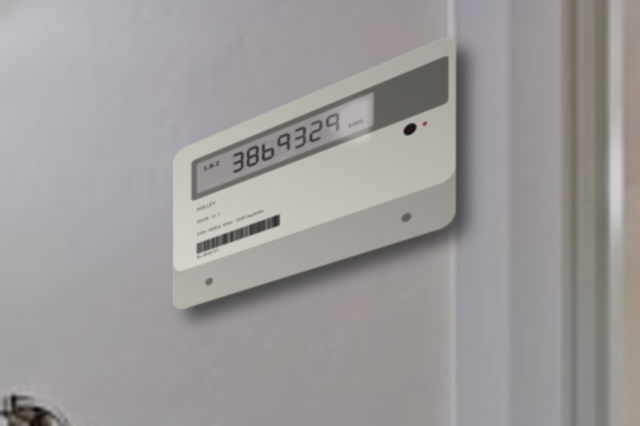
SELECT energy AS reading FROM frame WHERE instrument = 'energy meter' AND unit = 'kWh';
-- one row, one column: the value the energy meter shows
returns 3869329 kWh
